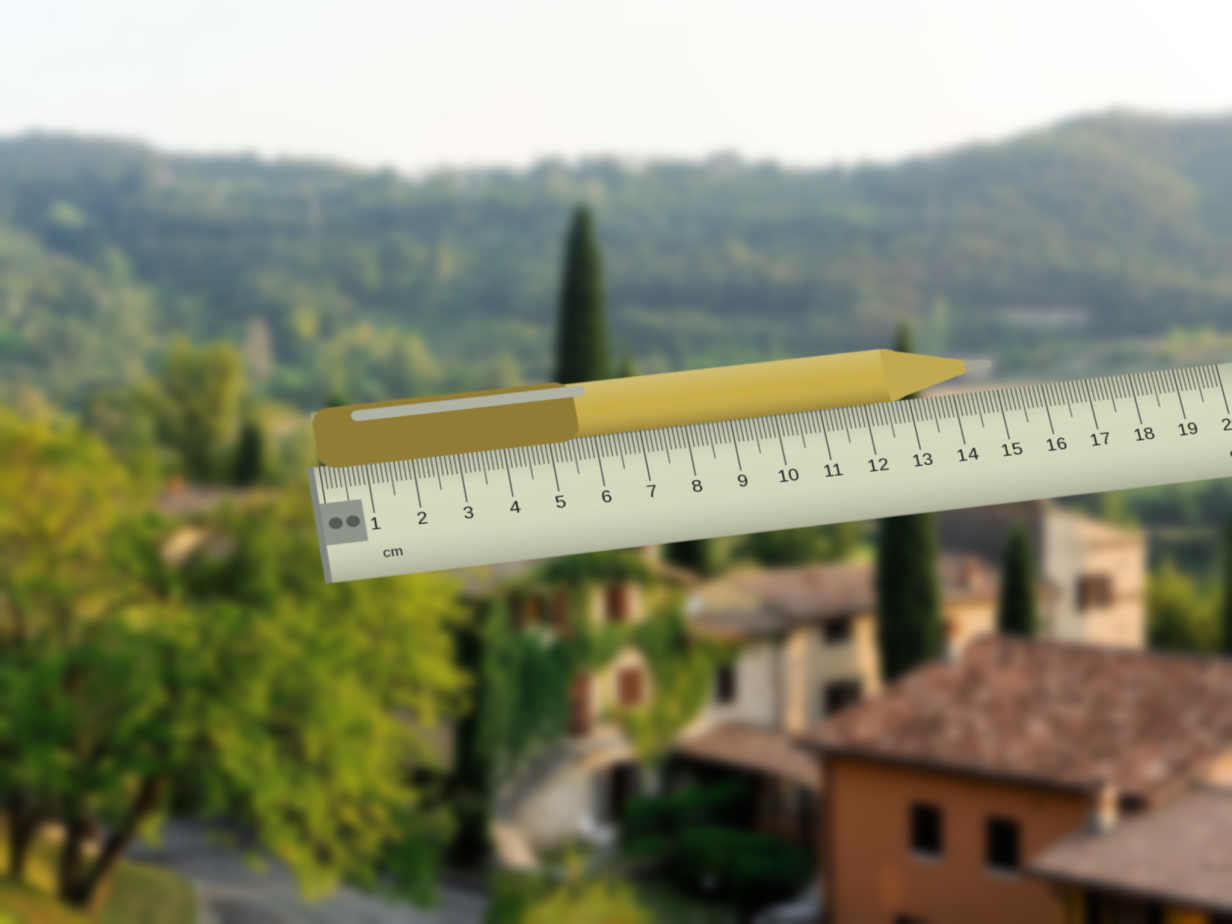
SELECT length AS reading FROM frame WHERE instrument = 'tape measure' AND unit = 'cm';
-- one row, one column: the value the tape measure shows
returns 15 cm
